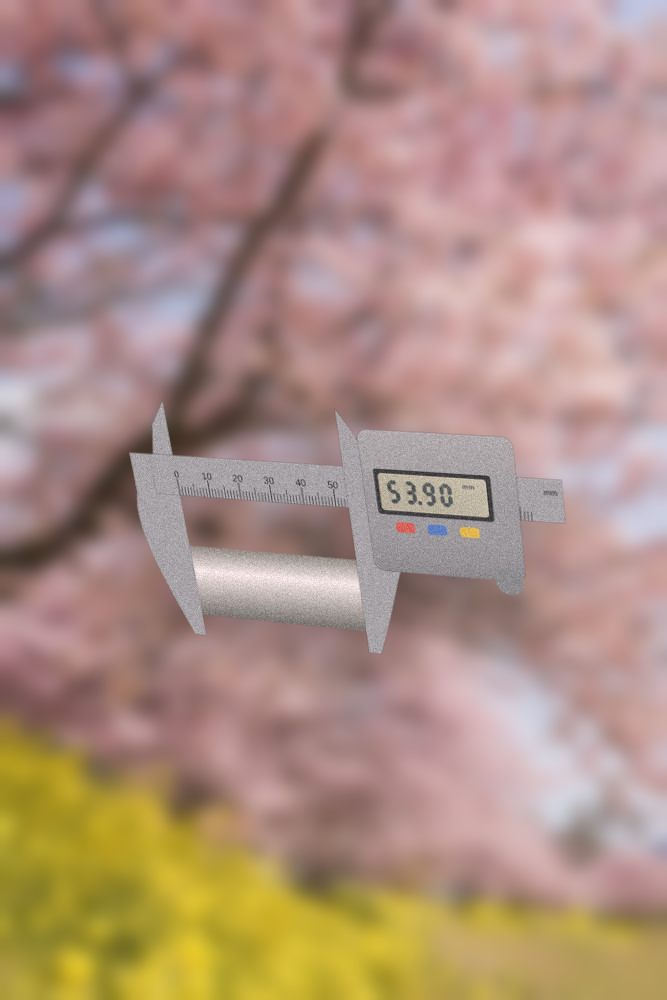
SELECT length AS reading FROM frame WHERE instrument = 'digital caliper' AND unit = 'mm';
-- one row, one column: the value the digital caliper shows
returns 53.90 mm
